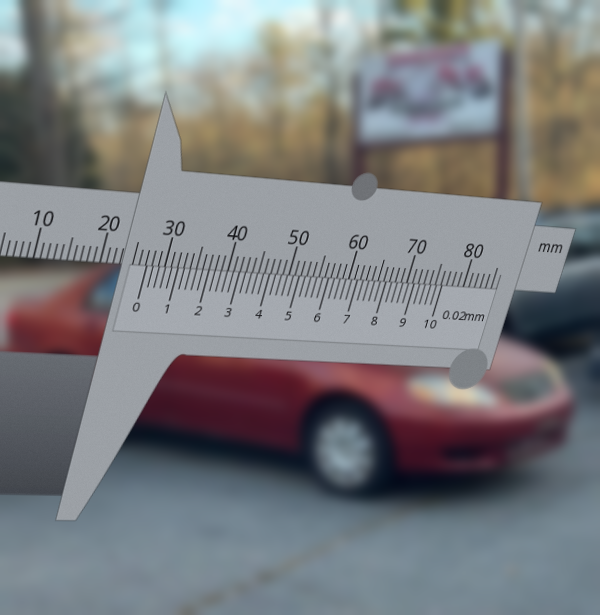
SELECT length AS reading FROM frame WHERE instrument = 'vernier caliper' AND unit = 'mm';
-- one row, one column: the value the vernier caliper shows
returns 27.2 mm
